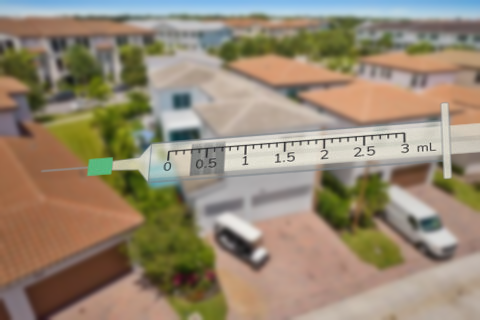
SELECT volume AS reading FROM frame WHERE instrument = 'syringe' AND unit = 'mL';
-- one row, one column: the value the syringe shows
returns 0.3 mL
